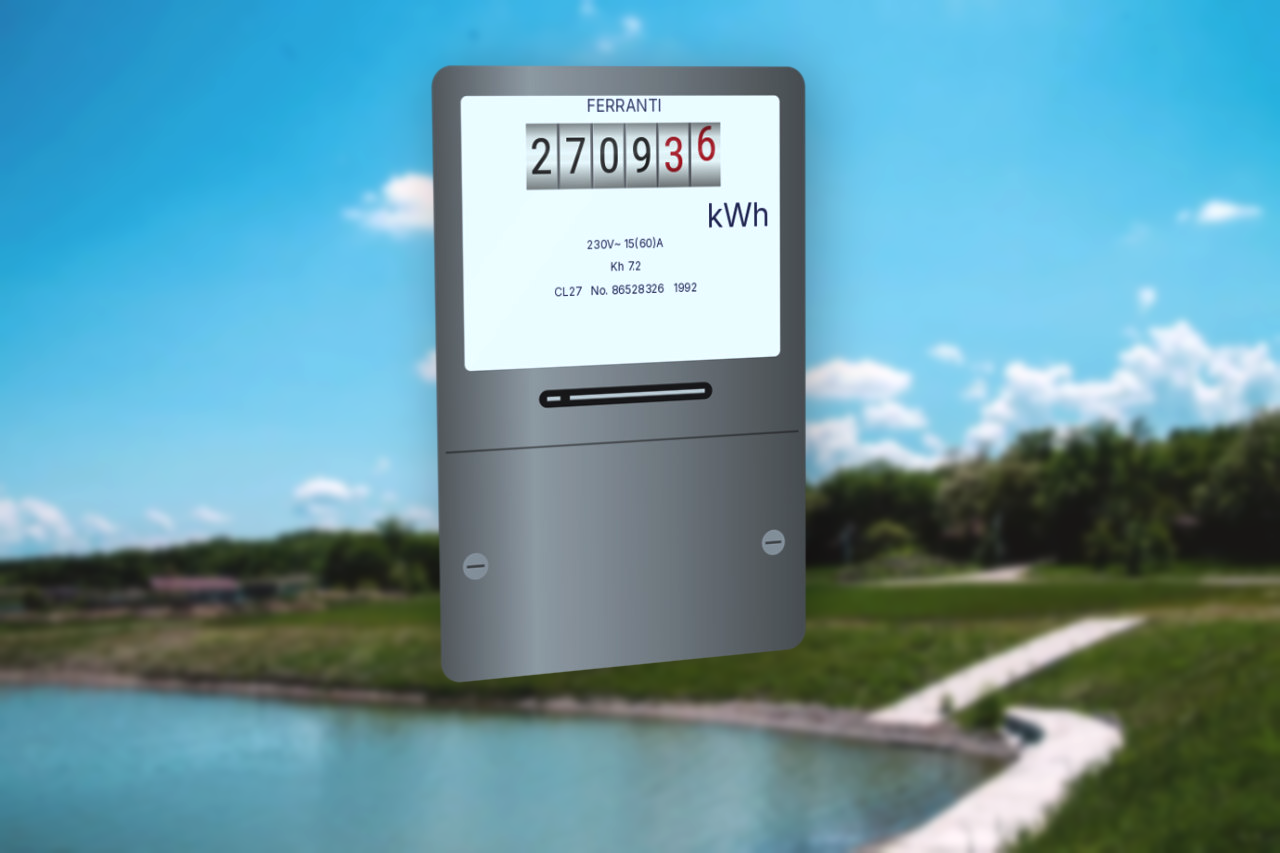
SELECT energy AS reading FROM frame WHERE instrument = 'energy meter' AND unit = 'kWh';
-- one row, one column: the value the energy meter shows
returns 2709.36 kWh
